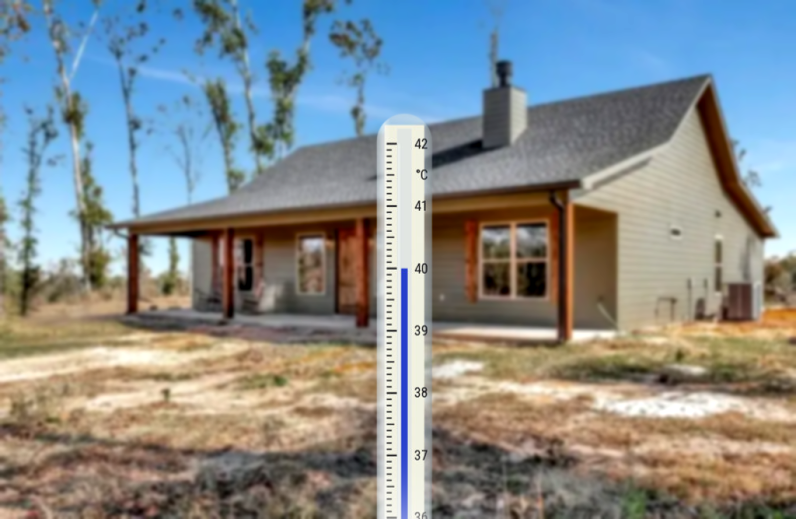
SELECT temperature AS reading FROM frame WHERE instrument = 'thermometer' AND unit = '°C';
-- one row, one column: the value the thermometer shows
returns 40 °C
